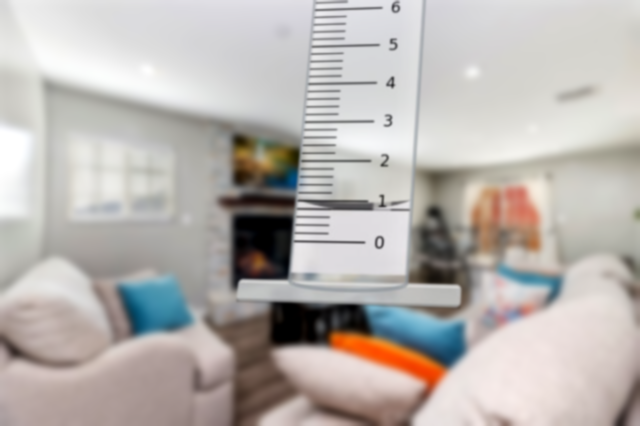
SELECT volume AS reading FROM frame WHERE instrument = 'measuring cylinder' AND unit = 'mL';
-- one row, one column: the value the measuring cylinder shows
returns 0.8 mL
